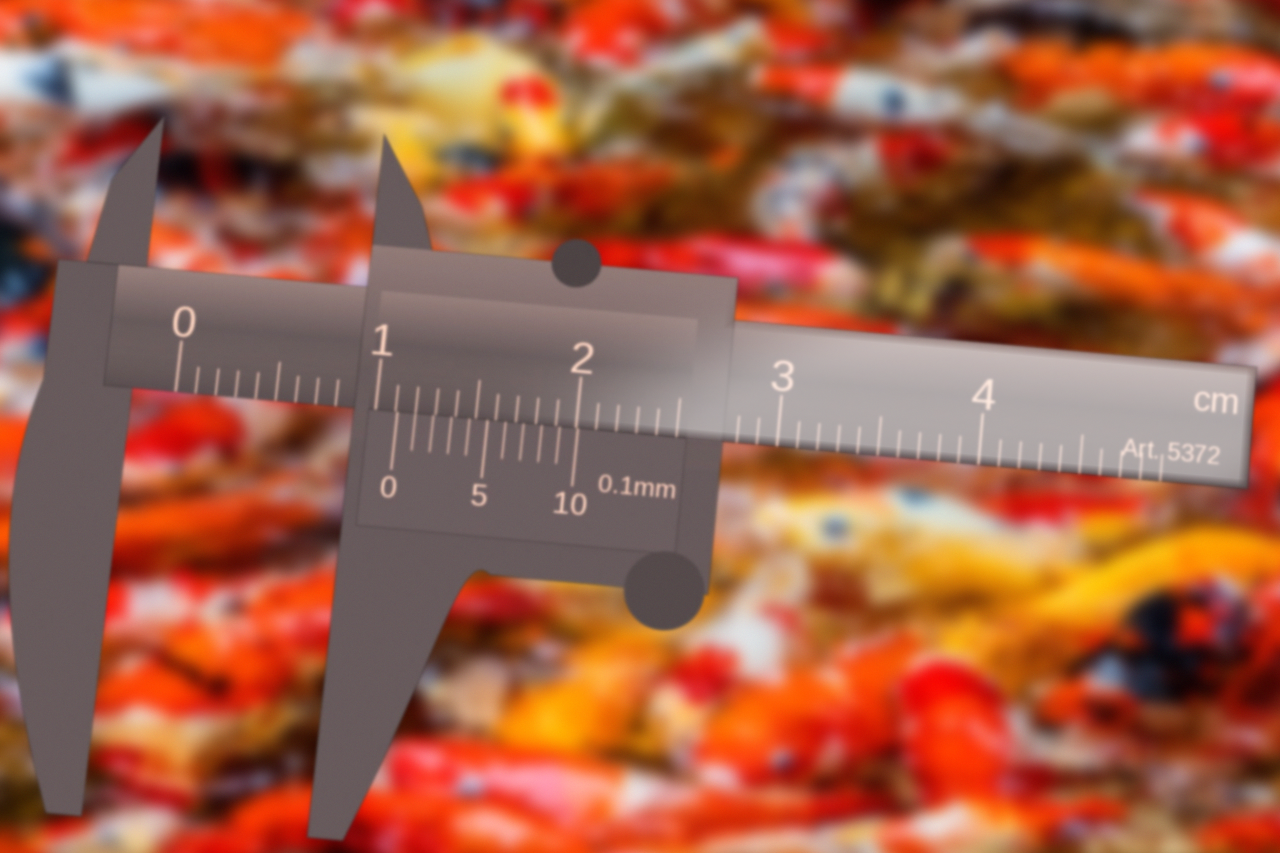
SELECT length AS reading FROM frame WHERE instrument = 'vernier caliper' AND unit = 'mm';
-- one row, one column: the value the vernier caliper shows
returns 11.1 mm
